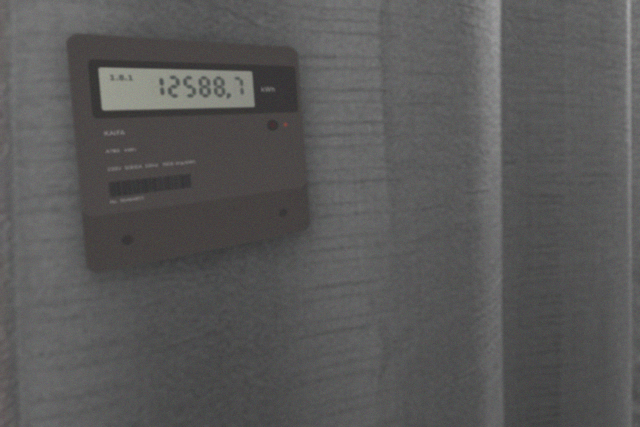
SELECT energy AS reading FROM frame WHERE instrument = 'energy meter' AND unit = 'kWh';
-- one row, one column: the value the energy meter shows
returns 12588.7 kWh
